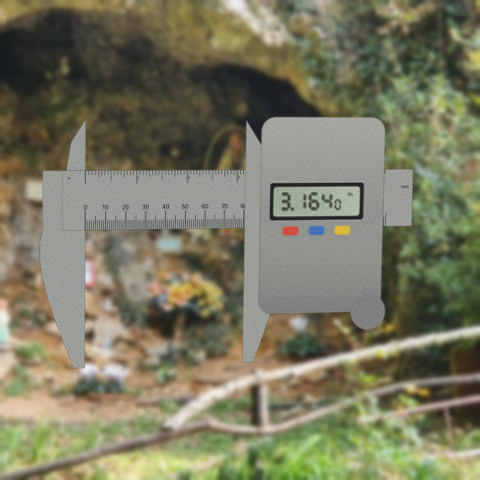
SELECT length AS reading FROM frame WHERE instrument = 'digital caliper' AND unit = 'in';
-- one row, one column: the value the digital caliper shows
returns 3.1640 in
